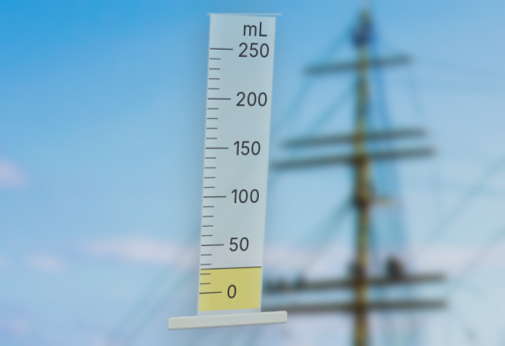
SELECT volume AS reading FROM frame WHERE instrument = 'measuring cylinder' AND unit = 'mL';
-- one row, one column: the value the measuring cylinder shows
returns 25 mL
